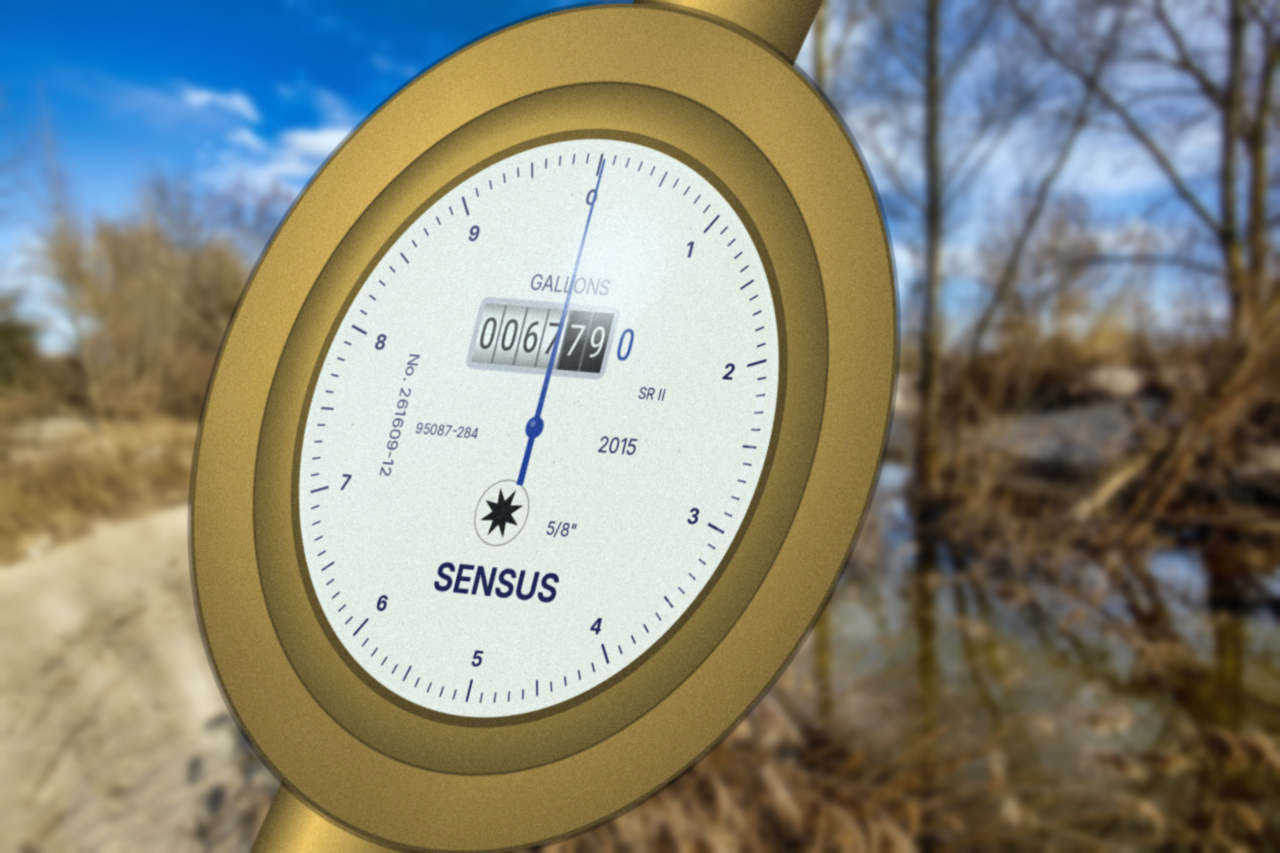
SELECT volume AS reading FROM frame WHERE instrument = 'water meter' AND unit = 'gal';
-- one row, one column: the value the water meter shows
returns 67790.0 gal
